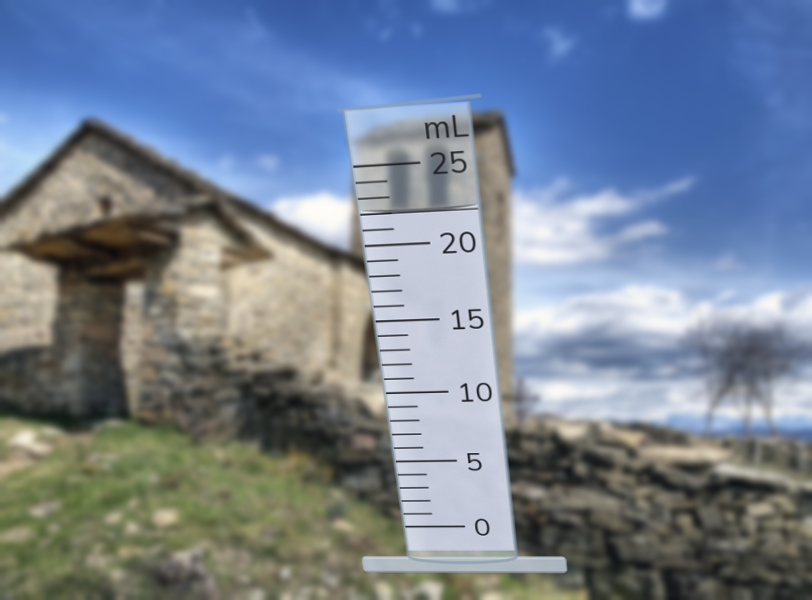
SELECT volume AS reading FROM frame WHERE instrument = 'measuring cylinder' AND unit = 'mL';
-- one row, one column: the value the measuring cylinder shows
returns 22 mL
